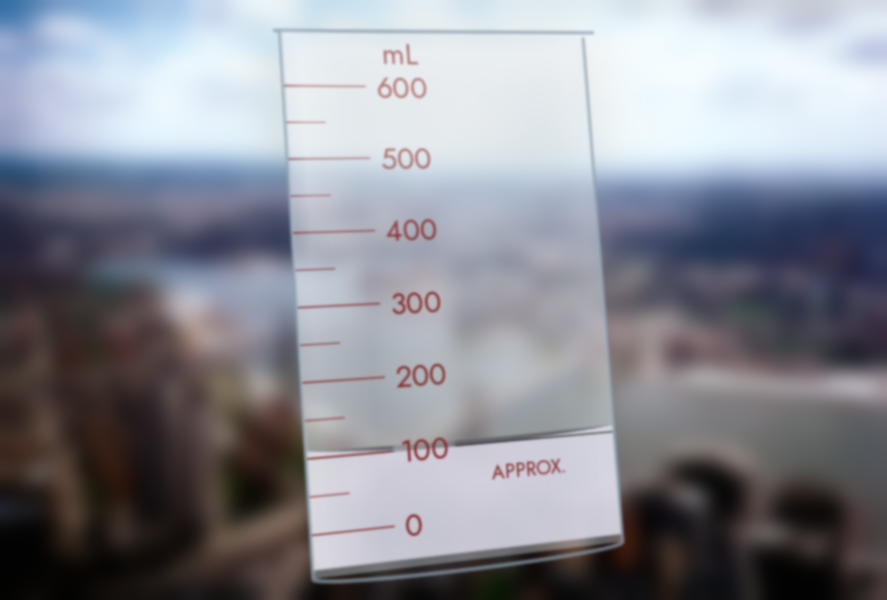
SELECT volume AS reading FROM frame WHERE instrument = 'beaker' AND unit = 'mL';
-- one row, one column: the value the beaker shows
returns 100 mL
